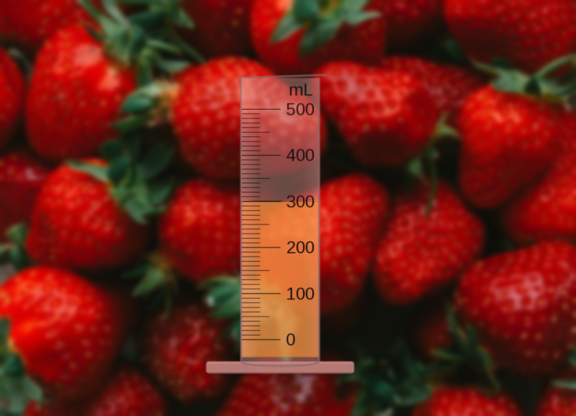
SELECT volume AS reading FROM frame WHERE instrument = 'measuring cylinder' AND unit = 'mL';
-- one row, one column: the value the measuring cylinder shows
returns 300 mL
